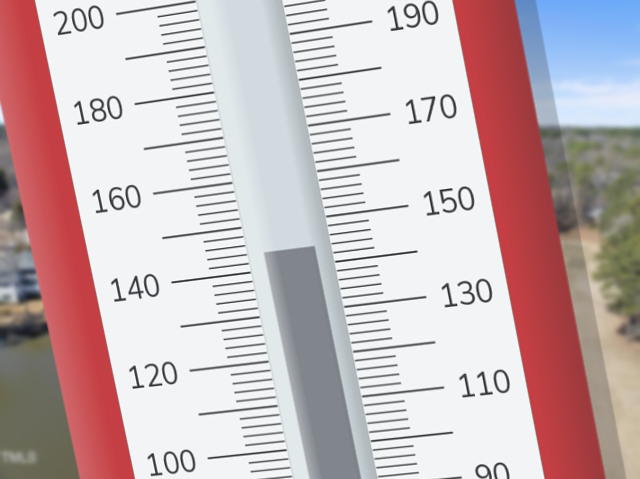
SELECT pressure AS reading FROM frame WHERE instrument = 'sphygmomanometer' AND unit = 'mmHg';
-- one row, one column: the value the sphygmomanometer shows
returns 144 mmHg
